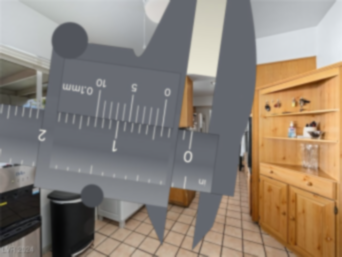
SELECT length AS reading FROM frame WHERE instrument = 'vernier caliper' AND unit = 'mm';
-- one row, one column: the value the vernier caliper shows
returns 4.0 mm
